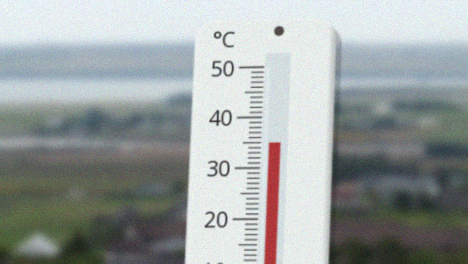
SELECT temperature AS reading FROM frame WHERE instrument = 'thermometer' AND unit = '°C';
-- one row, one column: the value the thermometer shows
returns 35 °C
